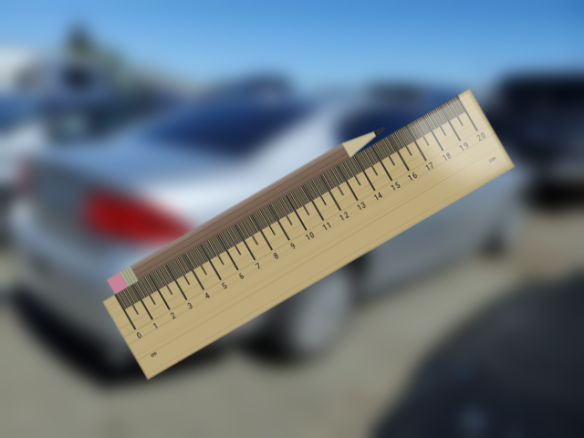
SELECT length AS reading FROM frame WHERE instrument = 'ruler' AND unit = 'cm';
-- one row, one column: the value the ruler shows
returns 16 cm
